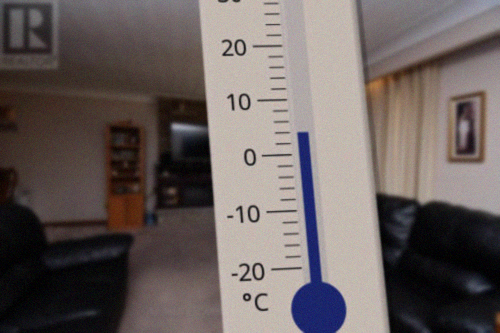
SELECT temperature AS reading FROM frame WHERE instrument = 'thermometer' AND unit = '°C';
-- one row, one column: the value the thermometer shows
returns 4 °C
